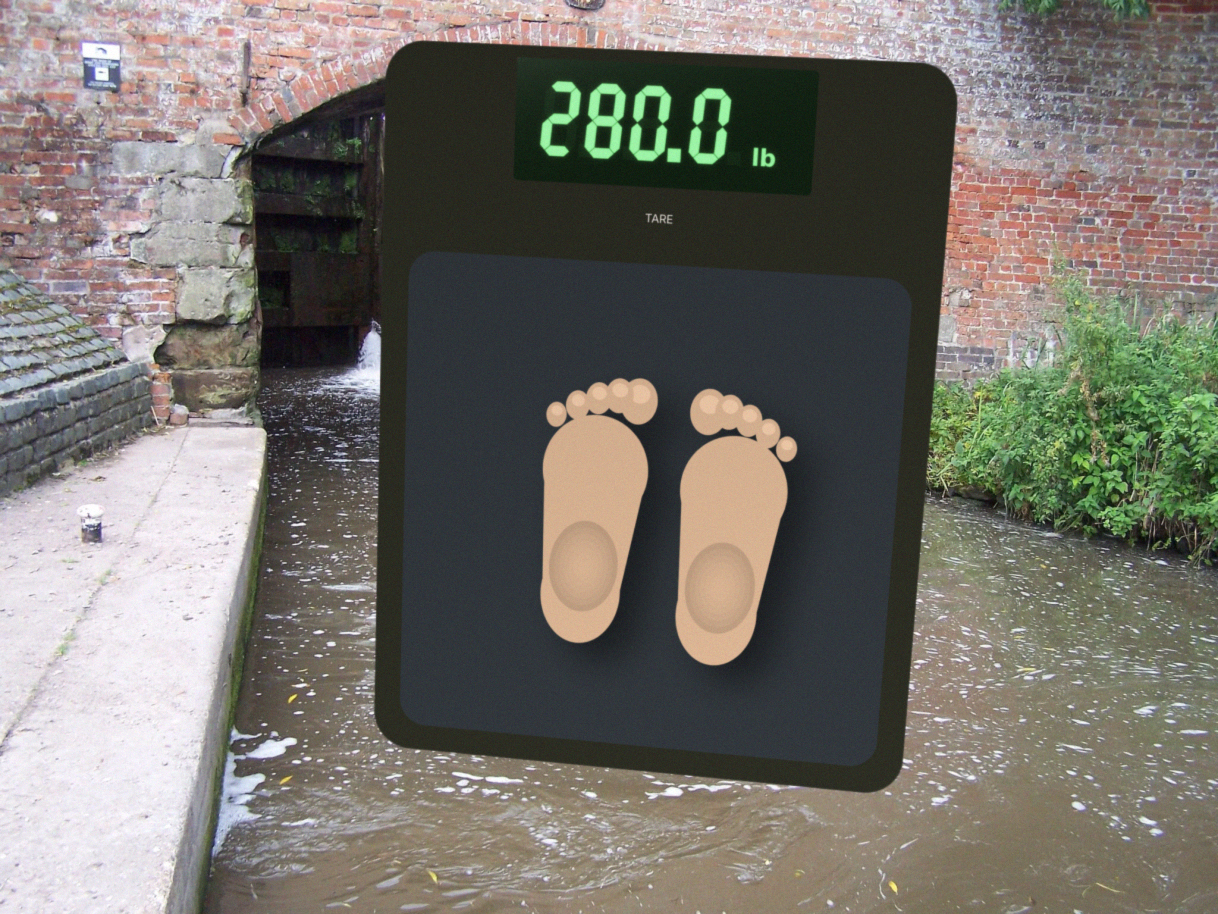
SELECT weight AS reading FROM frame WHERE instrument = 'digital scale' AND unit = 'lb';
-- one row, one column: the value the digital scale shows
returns 280.0 lb
